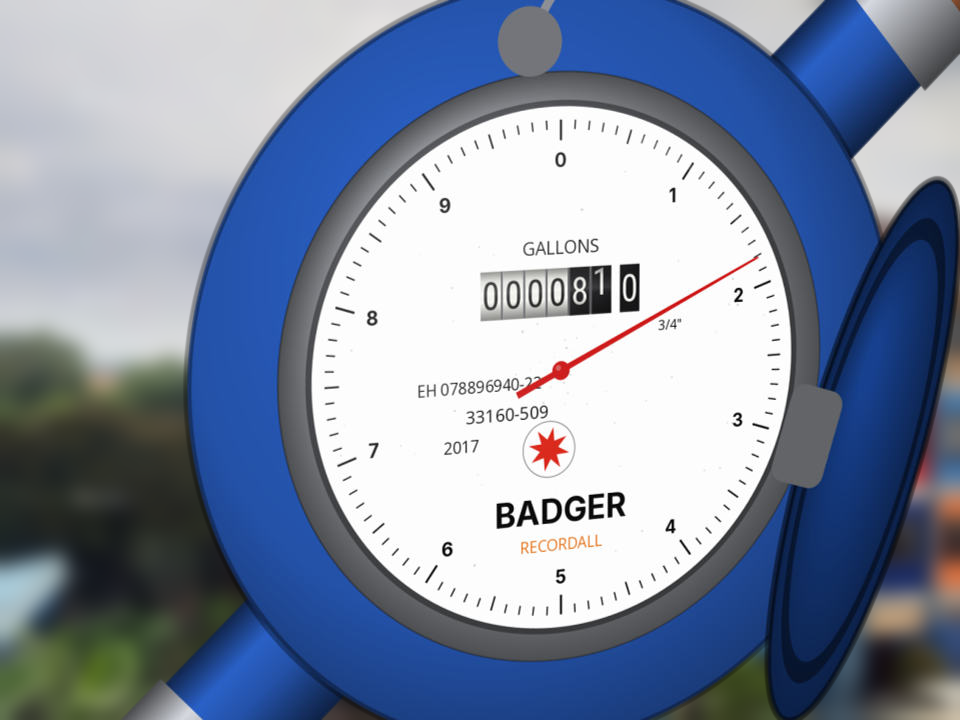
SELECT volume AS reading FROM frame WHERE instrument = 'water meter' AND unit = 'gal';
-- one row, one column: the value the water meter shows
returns 811.8 gal
